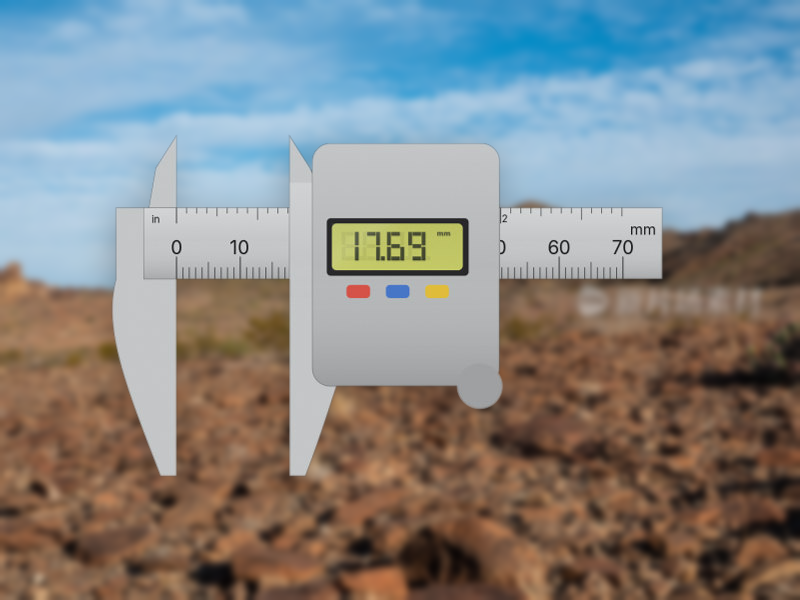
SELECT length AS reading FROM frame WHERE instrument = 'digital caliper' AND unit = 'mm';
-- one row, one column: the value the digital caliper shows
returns 17.69 mm
